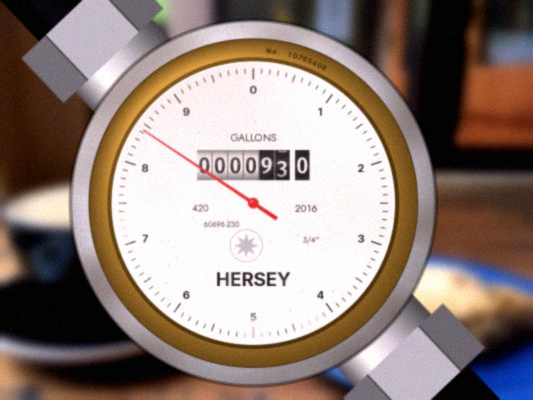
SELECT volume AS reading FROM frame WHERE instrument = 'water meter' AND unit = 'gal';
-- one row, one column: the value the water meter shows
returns 928.4 gal
